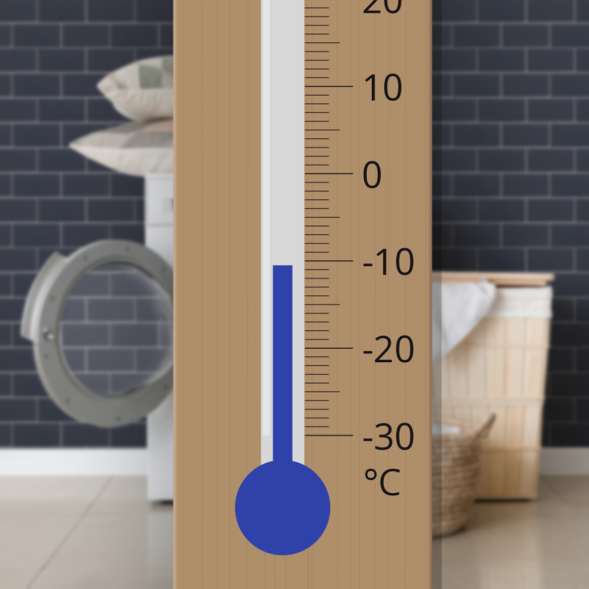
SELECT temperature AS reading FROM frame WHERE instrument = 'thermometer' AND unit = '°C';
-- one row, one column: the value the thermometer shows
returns -10.5 °C
